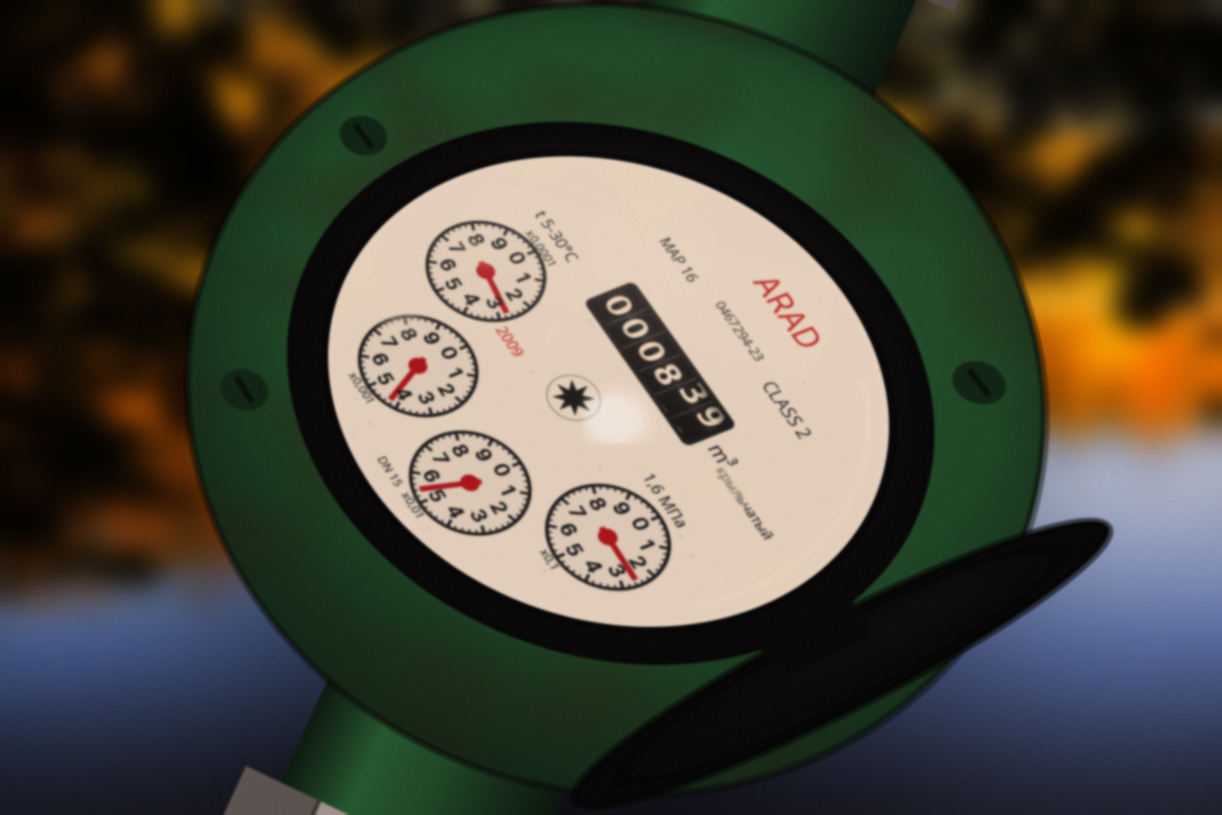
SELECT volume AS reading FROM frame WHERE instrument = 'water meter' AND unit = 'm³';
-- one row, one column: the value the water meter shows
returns 839.2542 m³
